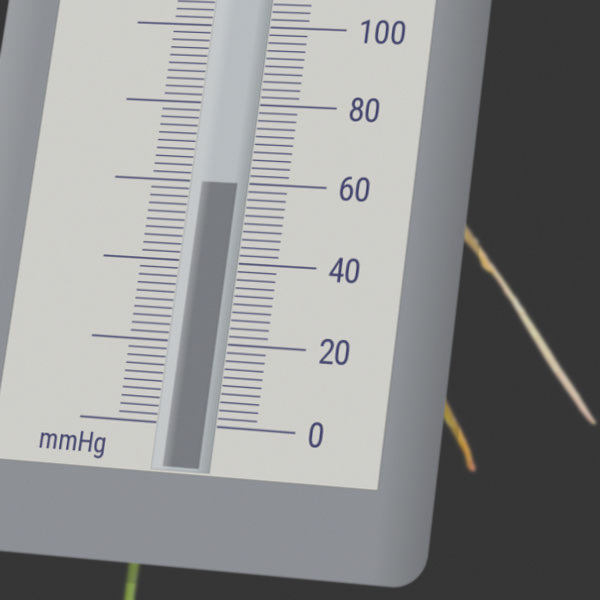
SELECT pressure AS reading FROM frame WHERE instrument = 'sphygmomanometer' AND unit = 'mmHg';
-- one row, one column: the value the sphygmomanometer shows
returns 60 mmHg
